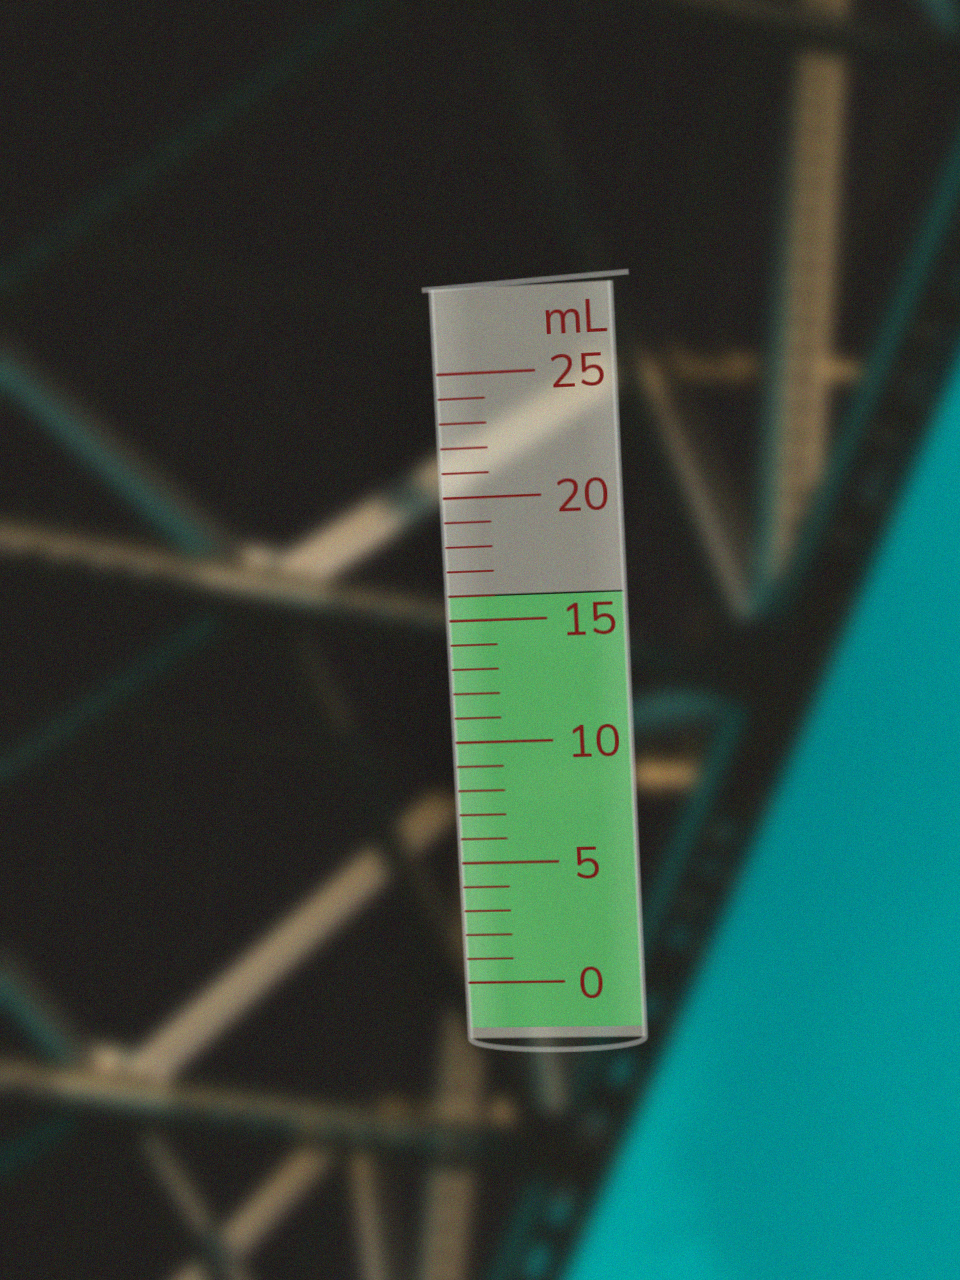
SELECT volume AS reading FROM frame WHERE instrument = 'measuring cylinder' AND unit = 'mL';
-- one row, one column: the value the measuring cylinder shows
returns 16 mL
